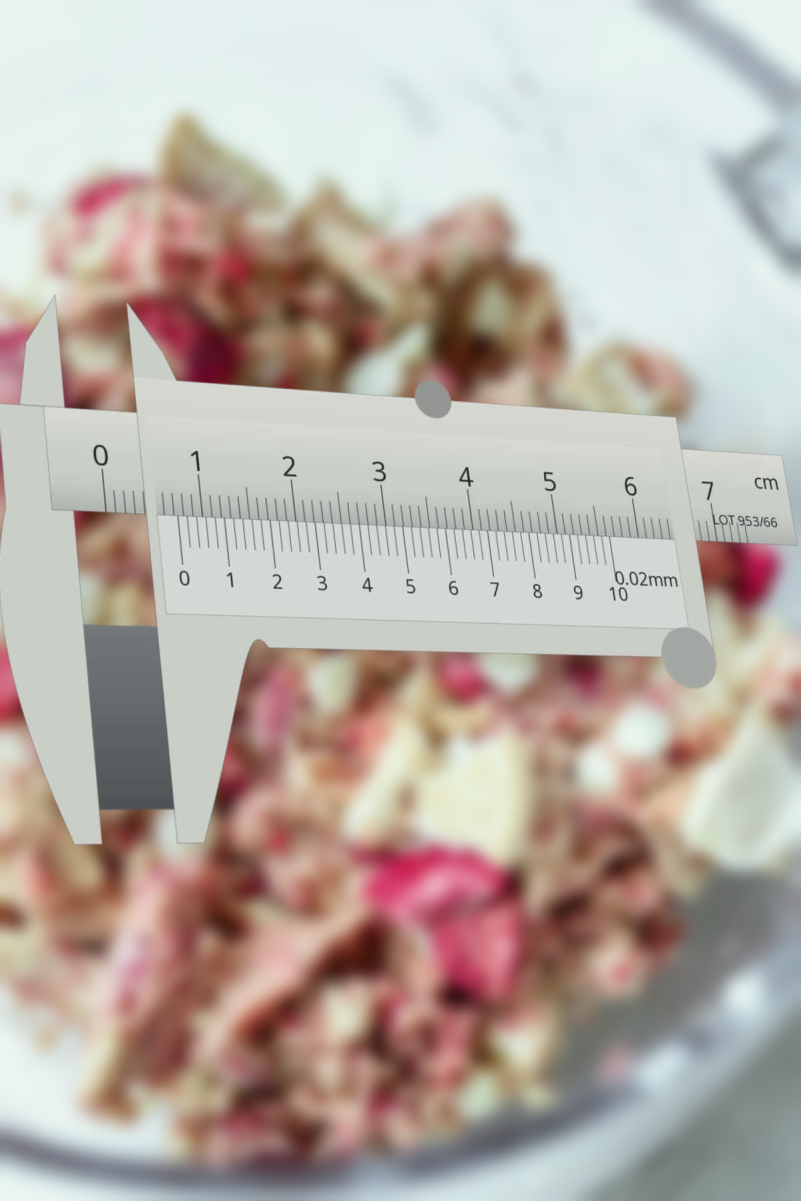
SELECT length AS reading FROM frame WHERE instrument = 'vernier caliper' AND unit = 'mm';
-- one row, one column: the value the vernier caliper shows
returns 7.4 mm
